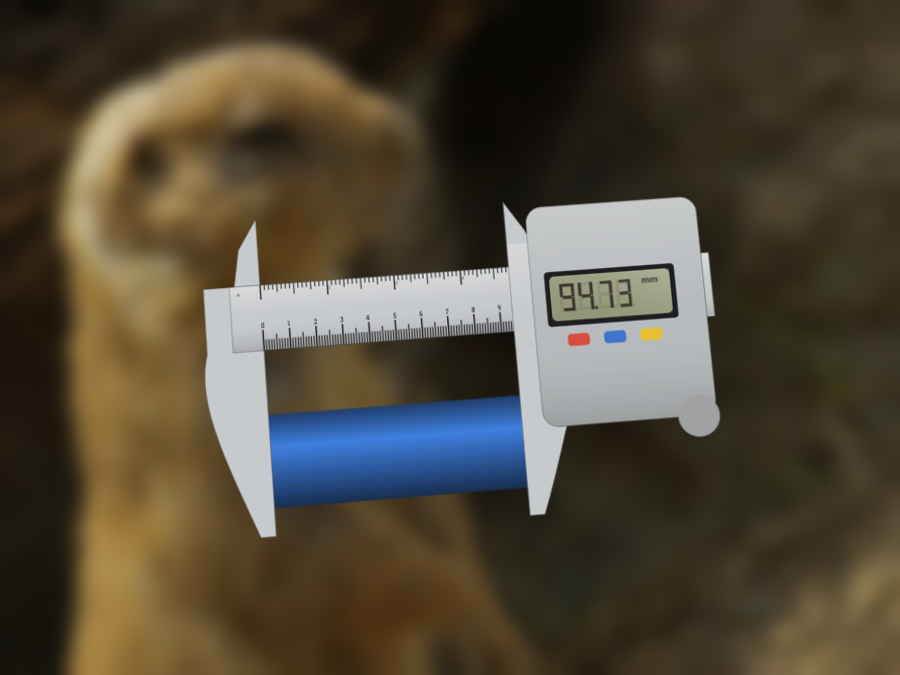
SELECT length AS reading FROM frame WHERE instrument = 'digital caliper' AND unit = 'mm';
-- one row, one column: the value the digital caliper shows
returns 94.73 mm
